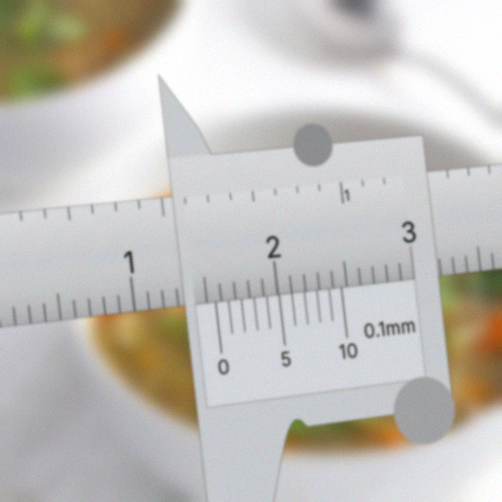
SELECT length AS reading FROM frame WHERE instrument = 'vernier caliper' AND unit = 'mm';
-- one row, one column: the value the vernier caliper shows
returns 15.6 mm
